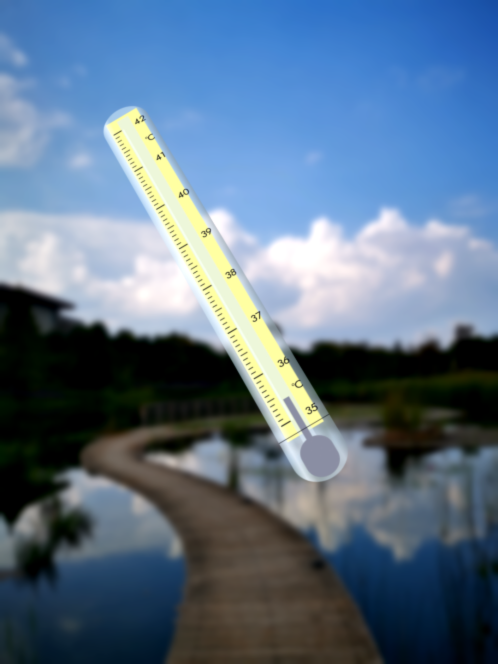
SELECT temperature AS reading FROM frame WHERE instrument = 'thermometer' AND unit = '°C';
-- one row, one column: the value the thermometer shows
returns 35.4 °C
